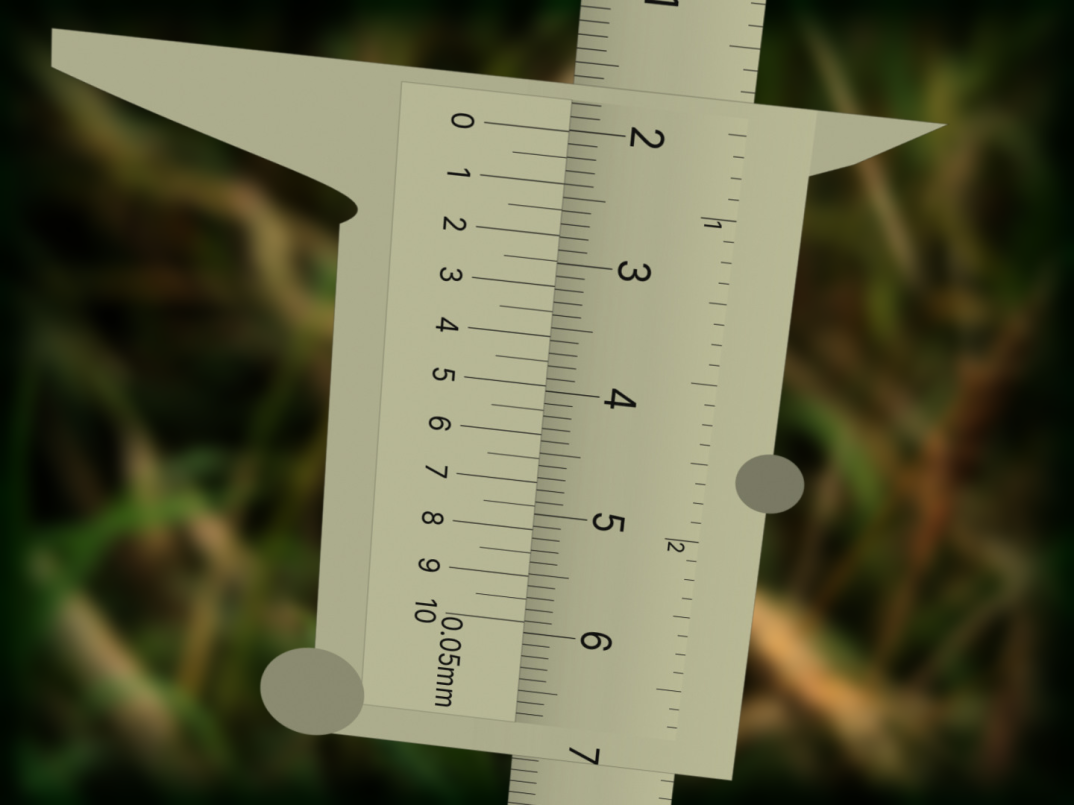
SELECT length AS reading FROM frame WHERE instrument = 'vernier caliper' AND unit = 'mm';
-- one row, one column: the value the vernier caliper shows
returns 20.1 mm
